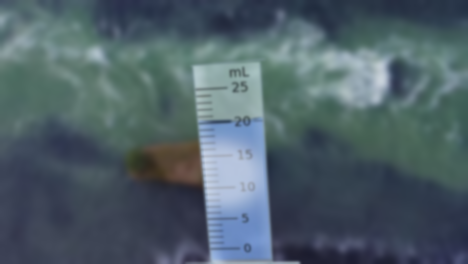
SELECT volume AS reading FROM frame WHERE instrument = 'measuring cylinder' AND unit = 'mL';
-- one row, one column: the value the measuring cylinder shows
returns 20 mL
